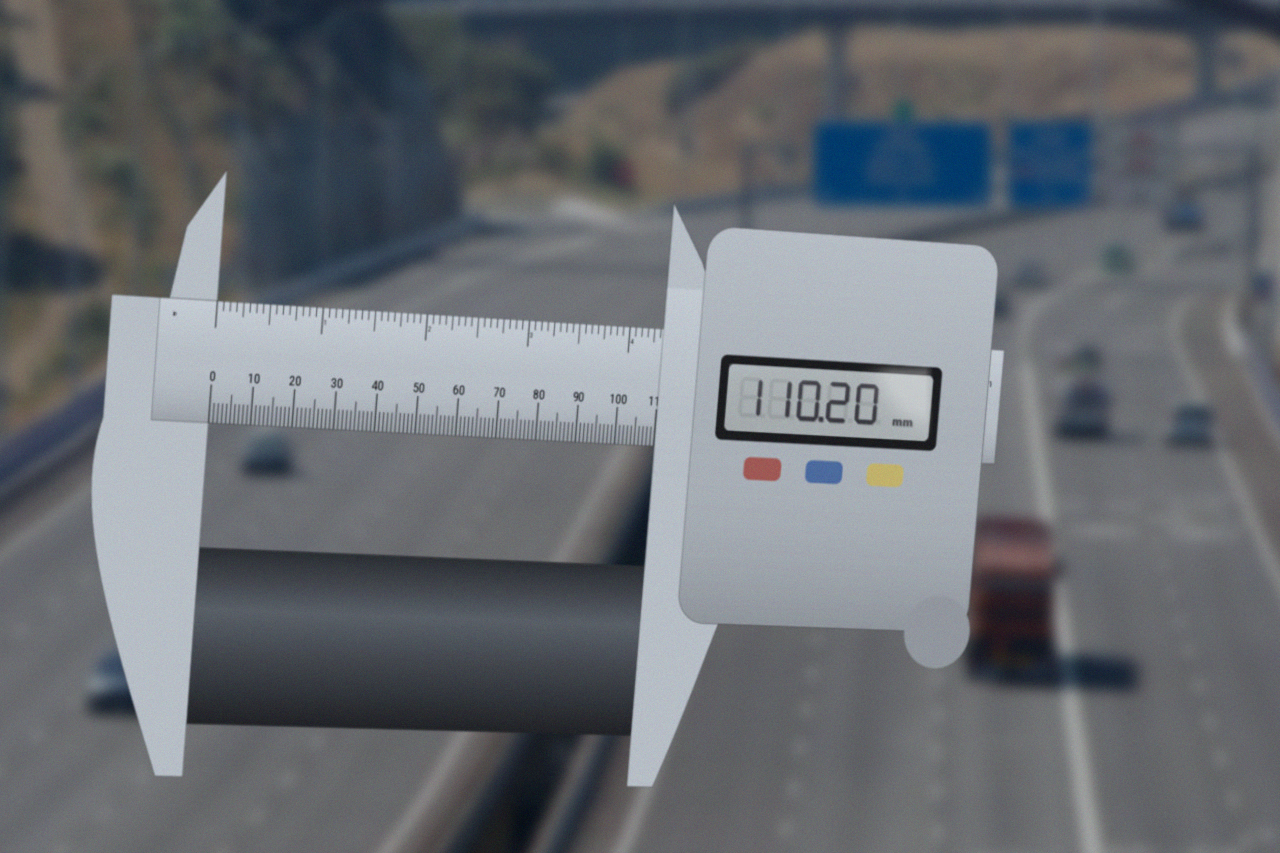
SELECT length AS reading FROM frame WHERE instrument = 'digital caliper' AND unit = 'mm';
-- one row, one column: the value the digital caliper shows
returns 110.20 mm
